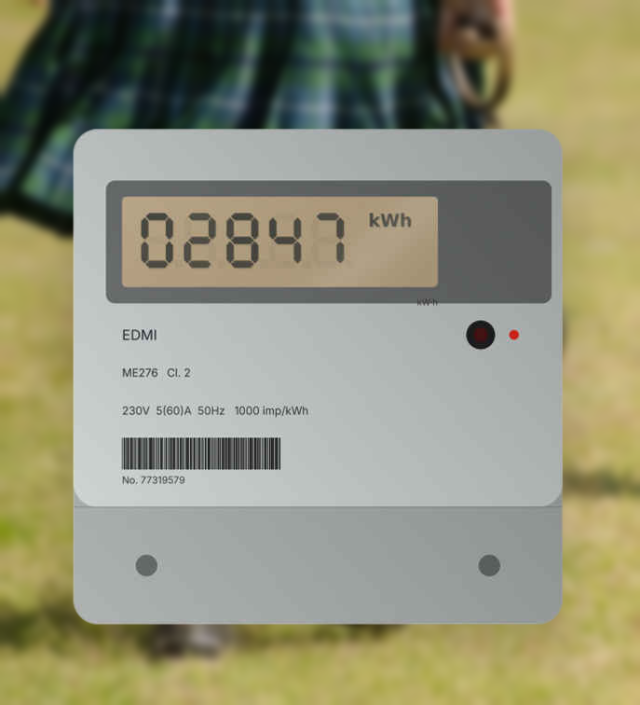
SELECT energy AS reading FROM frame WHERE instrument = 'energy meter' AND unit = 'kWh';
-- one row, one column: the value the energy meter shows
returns 2847 kWh
